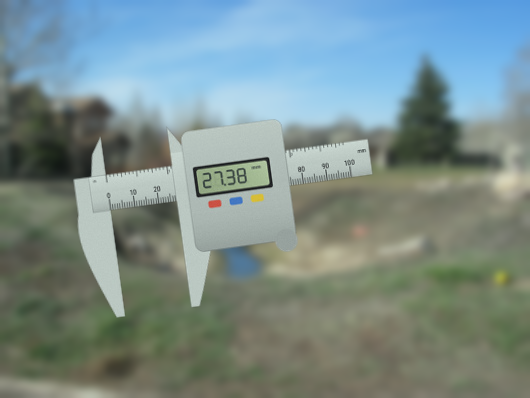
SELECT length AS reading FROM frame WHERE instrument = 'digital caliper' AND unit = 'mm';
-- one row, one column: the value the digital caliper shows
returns 27.38 mm
